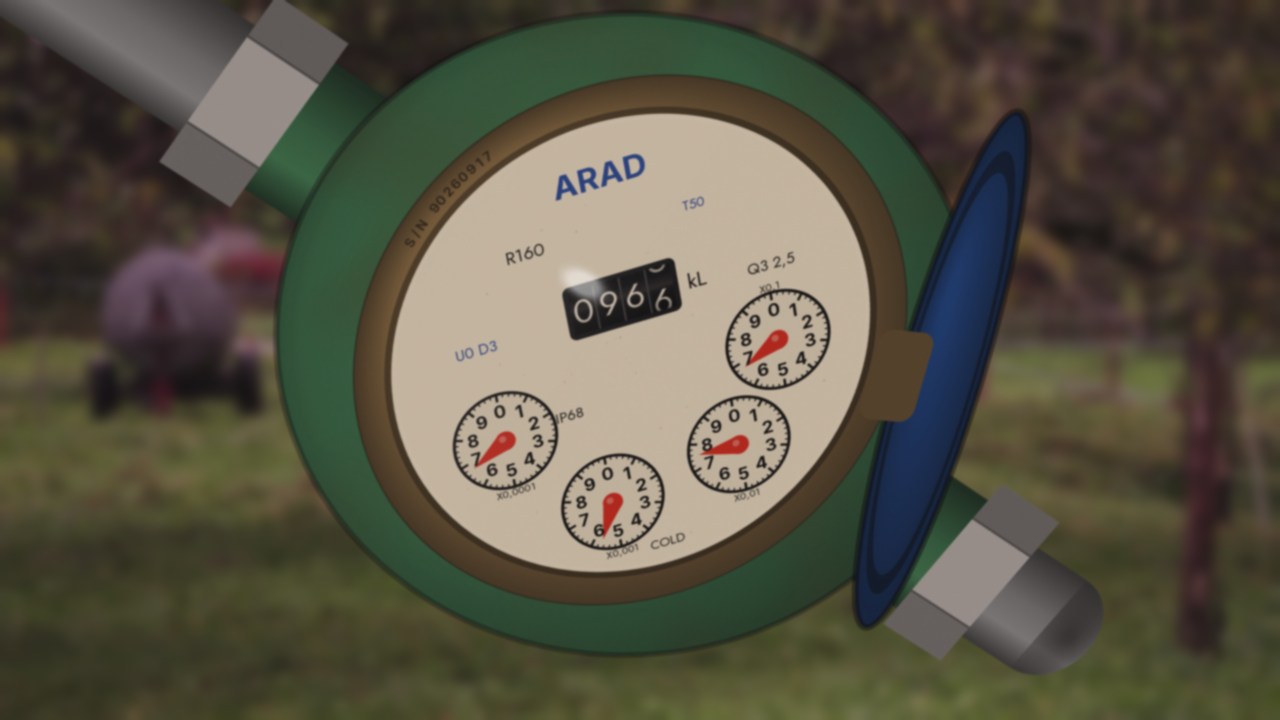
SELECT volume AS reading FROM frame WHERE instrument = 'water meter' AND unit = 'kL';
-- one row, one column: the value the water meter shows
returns 965.6756 kL
